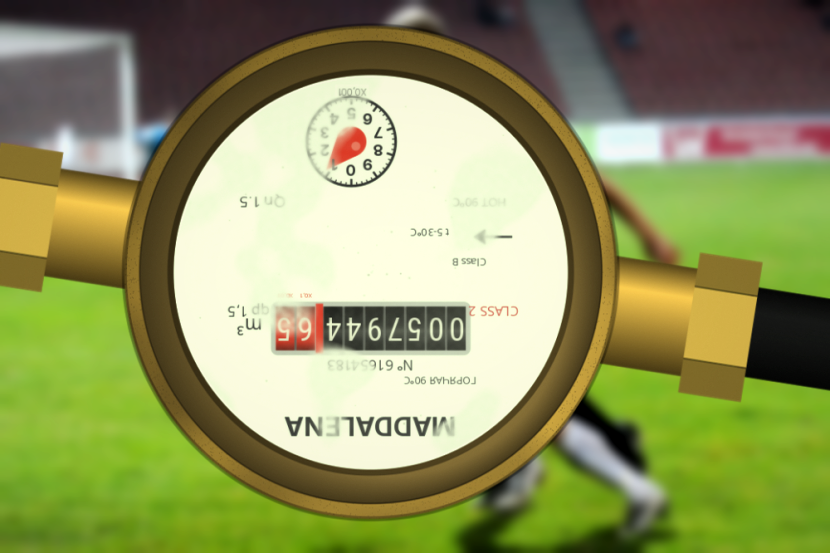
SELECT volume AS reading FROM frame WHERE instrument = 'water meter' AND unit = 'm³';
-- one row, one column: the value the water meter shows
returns 57944.651 m³
